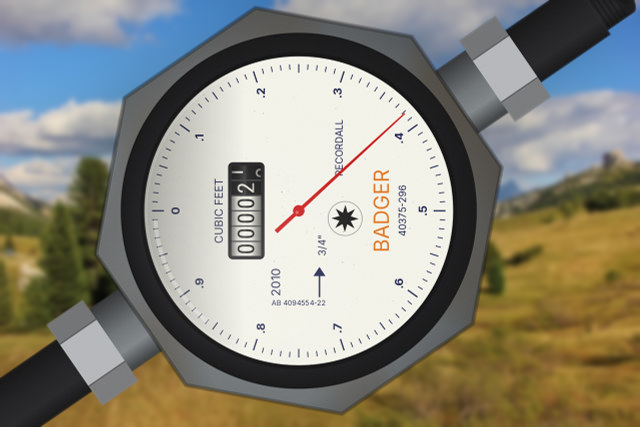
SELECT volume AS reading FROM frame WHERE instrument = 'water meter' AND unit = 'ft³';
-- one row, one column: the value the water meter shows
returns 21.38 ft³
